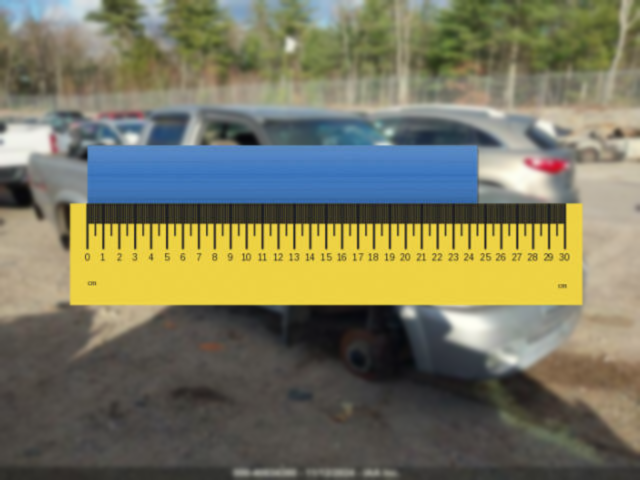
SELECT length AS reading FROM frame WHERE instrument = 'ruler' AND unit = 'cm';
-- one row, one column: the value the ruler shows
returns 24.5 cm
